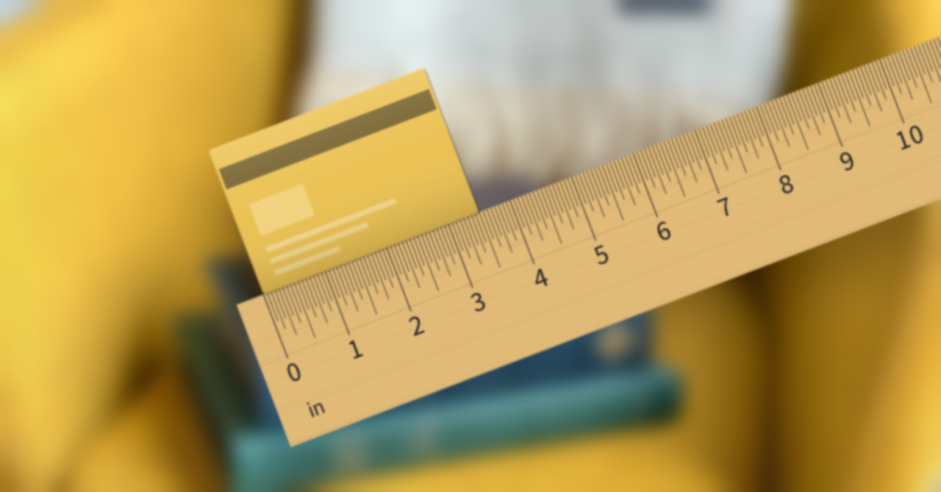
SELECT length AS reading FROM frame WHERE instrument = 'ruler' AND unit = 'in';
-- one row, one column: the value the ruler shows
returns 3.5 in
